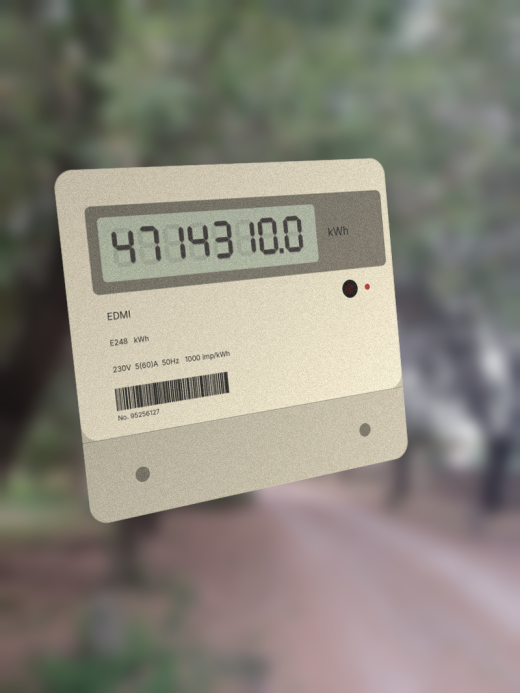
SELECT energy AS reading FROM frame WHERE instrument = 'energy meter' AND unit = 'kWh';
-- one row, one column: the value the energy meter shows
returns 4714310.0 kWh
